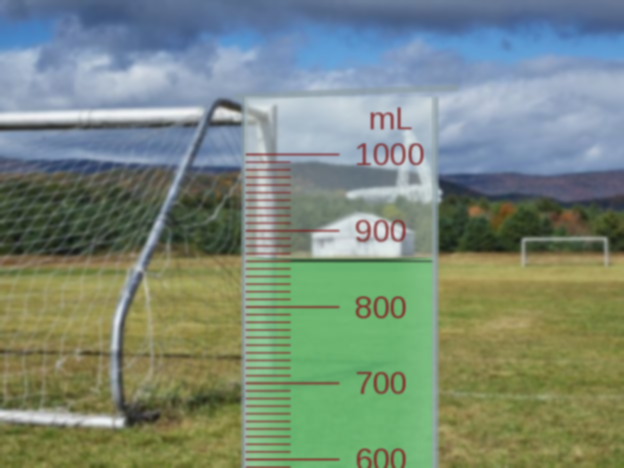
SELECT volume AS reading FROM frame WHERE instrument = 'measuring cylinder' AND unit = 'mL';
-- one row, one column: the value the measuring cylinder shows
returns 860 mL
